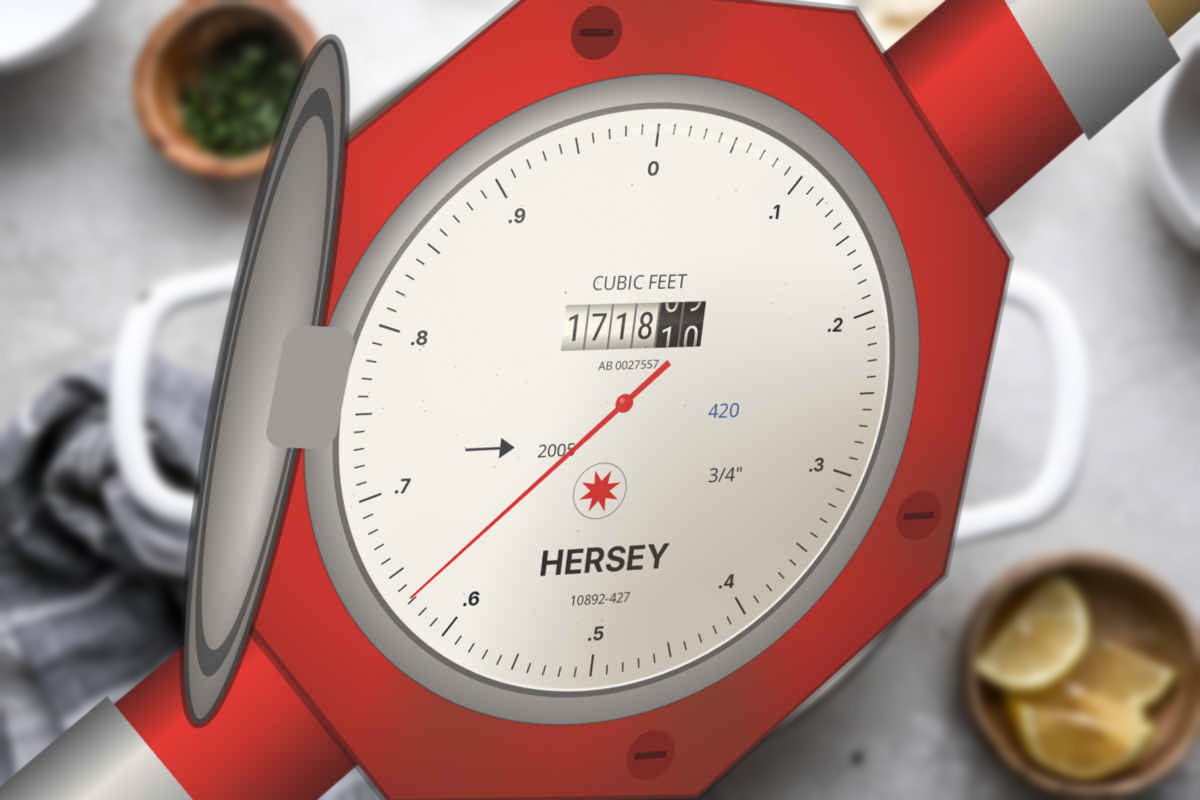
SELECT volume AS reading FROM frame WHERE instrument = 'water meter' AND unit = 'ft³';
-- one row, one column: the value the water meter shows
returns 171809.63 ft³
